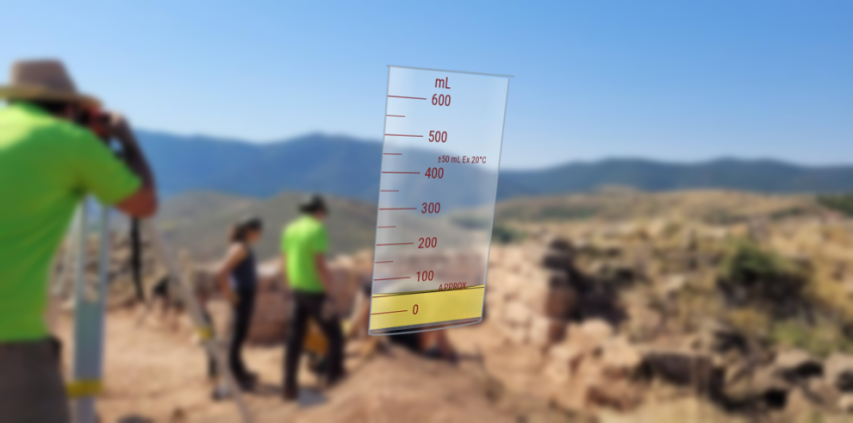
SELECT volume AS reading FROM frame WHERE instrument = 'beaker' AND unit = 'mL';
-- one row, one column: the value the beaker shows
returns 50 mL
